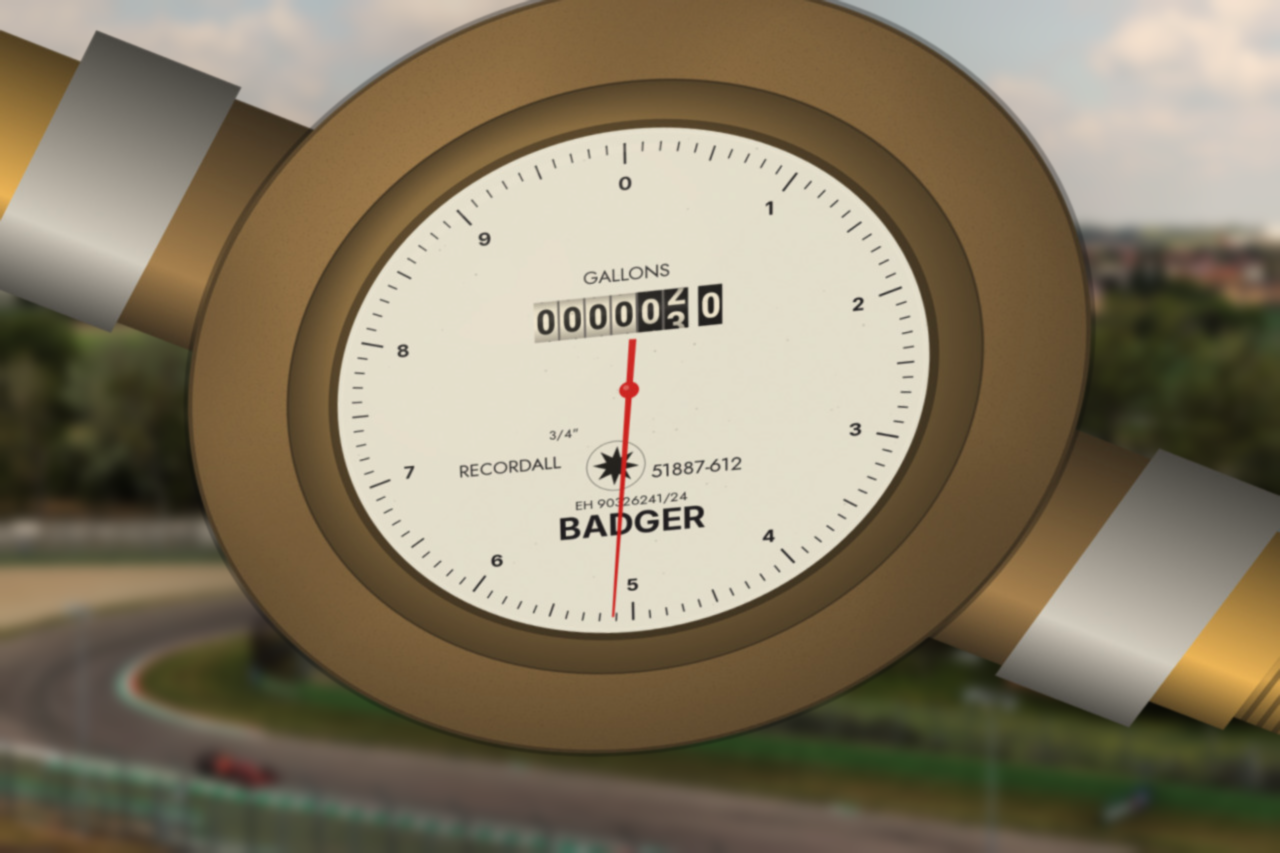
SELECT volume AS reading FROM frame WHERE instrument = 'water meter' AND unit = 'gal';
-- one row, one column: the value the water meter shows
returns 25.1 gal
